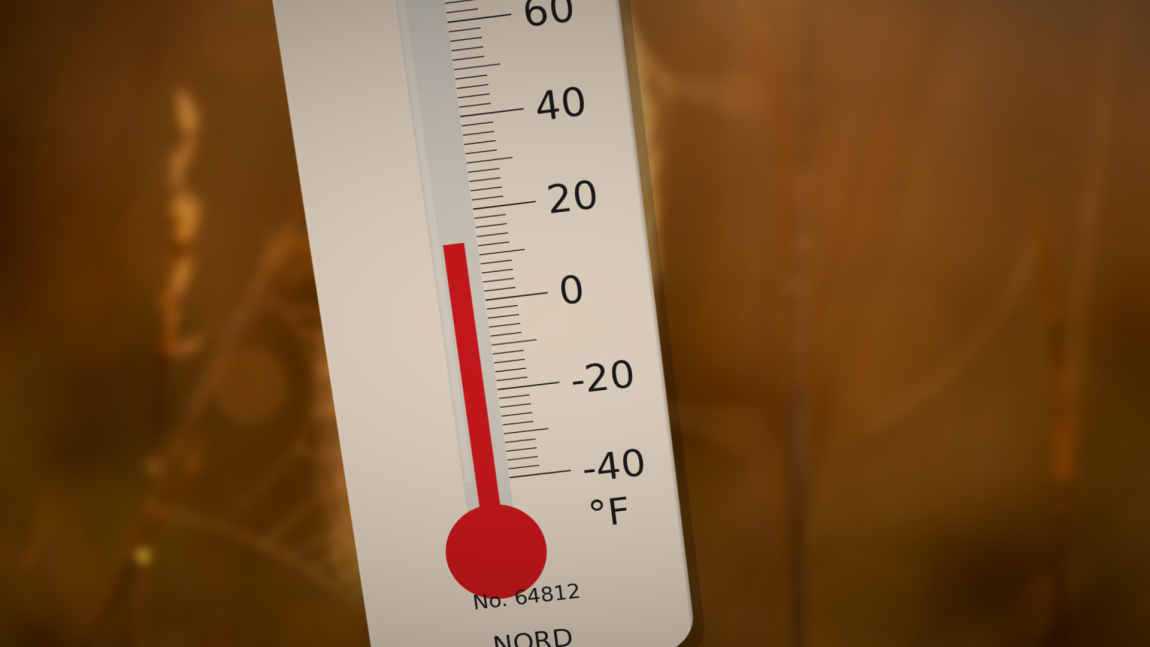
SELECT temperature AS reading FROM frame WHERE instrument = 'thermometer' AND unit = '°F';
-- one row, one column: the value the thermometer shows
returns 13 °F
